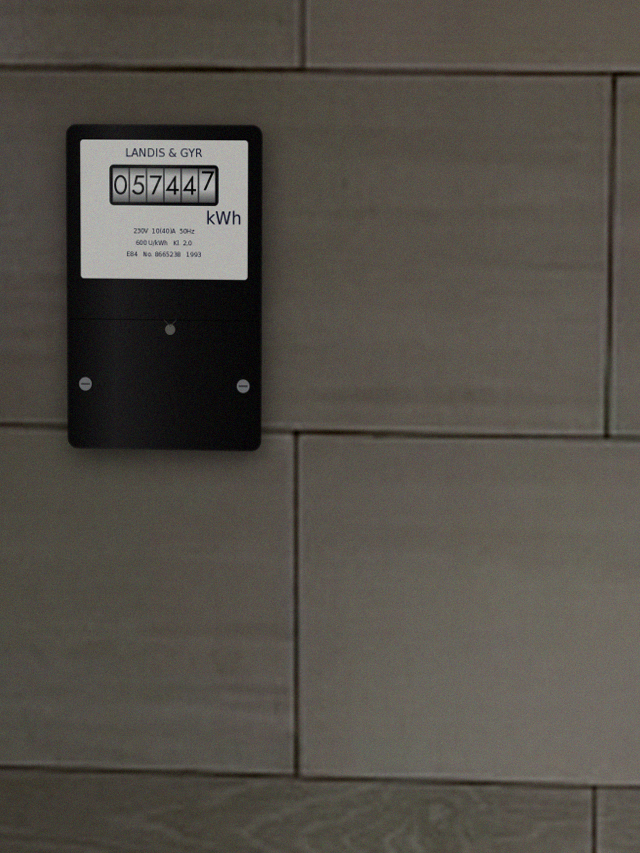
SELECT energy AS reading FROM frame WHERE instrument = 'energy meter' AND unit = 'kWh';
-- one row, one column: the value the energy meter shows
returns 57447 kWh
